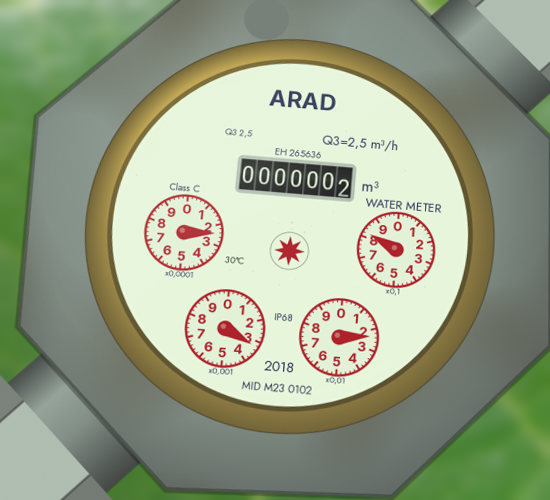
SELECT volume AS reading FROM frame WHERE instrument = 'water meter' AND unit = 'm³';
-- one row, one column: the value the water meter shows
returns 1.8232 m³
